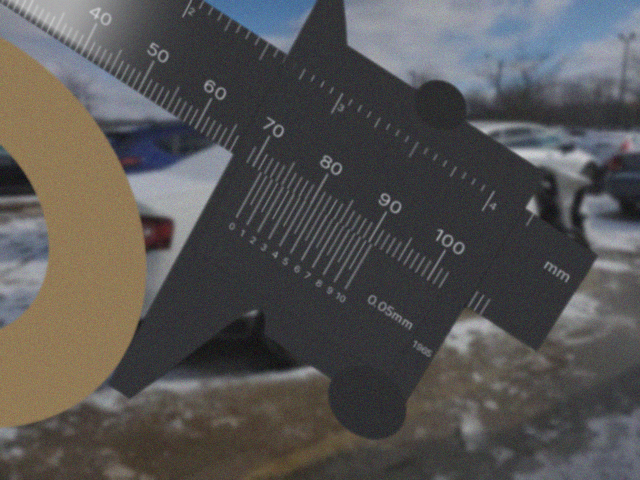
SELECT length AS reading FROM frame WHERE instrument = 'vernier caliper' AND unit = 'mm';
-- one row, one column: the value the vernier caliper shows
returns 71.5 mm
